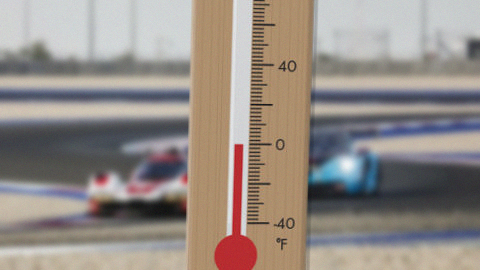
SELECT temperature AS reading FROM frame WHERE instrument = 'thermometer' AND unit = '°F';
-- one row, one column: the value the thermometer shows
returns 0 °F
